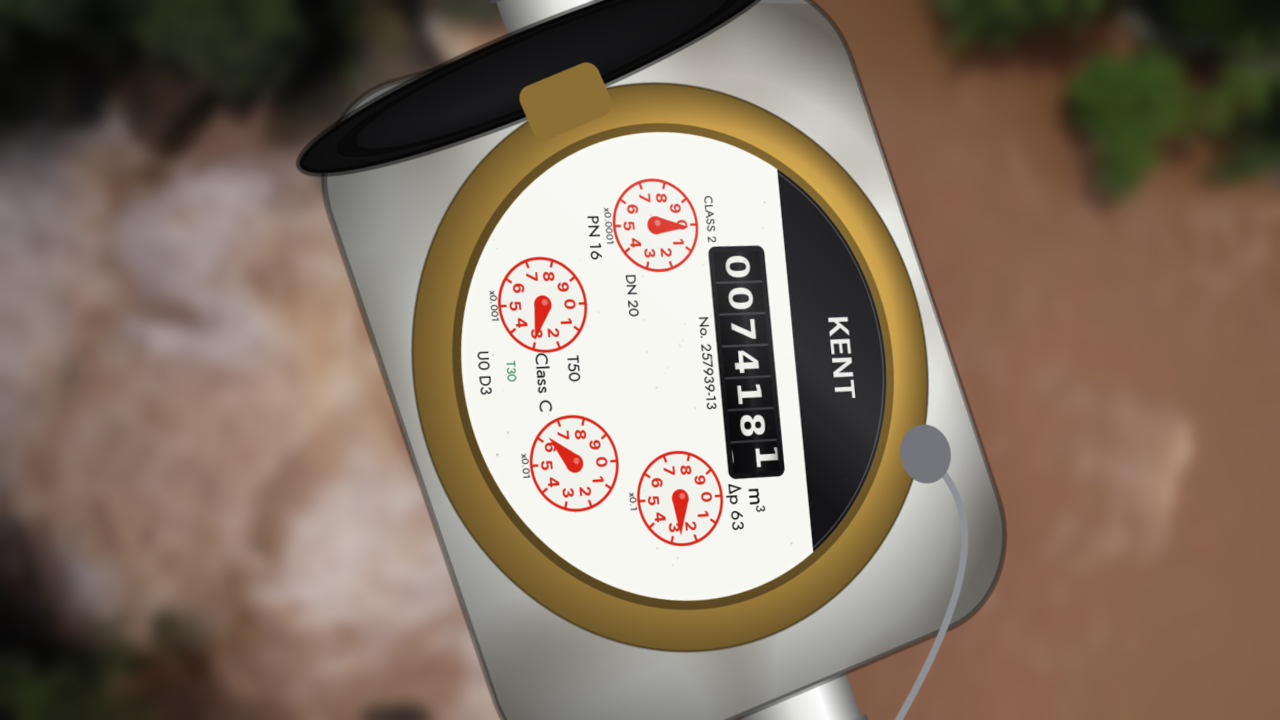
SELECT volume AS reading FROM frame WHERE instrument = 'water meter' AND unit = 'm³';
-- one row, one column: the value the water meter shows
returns 74181.2630 m³
